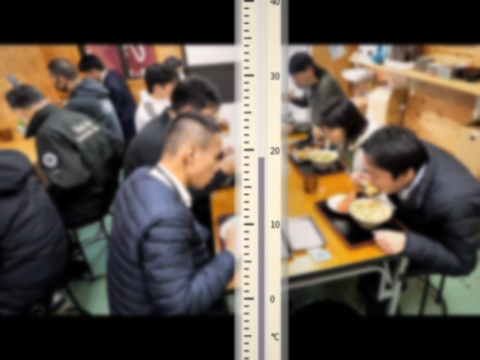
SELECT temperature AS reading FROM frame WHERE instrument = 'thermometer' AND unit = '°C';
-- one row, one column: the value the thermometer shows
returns 19 °C
